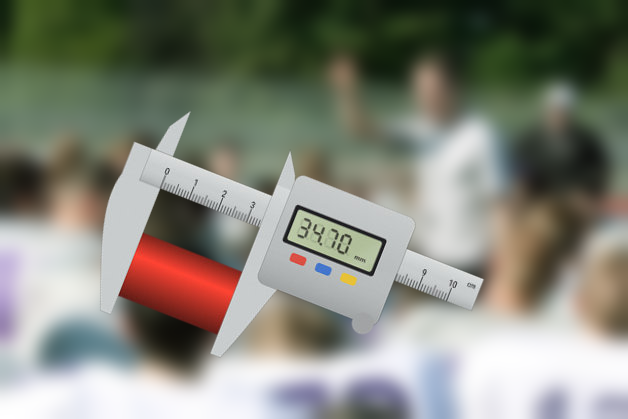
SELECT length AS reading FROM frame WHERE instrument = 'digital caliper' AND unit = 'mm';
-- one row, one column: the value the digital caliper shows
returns 34.70 mm
